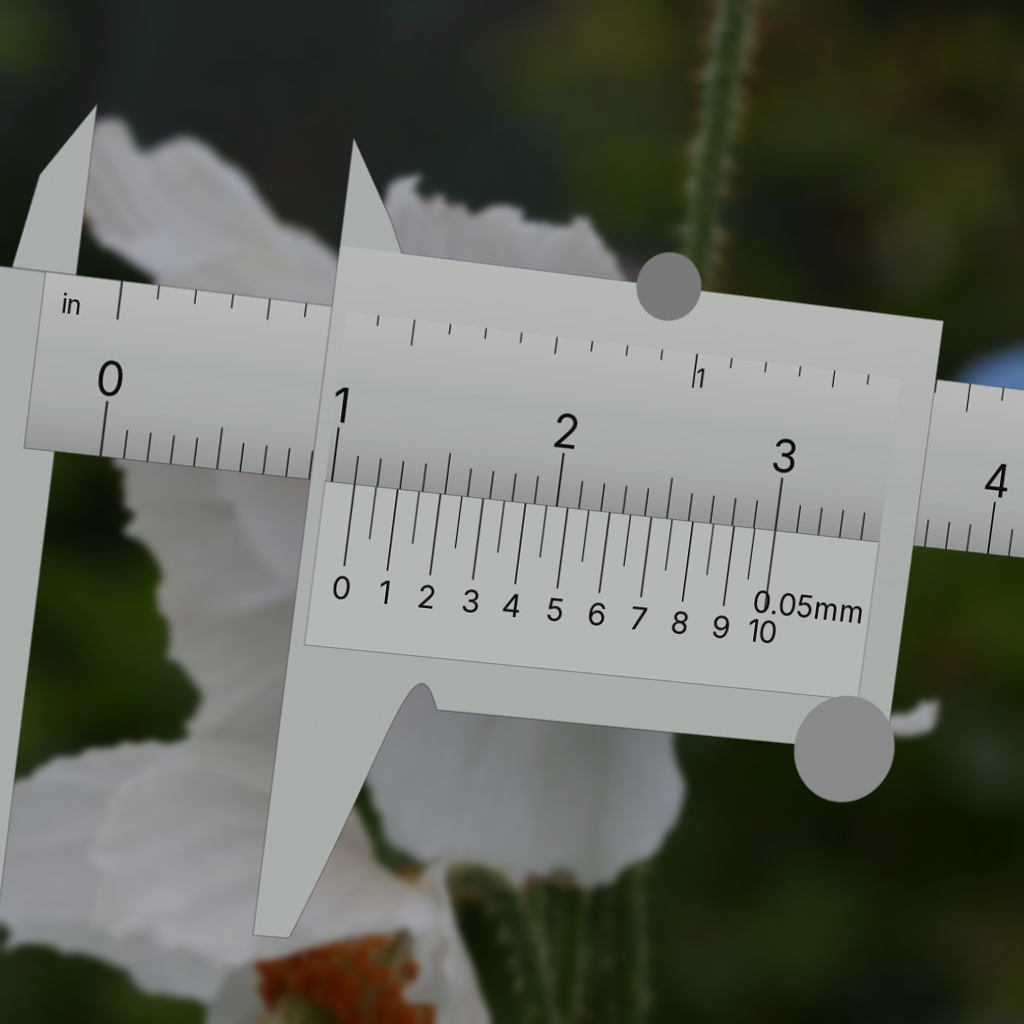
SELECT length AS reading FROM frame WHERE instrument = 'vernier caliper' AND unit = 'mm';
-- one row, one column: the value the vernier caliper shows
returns 11.0 mm
